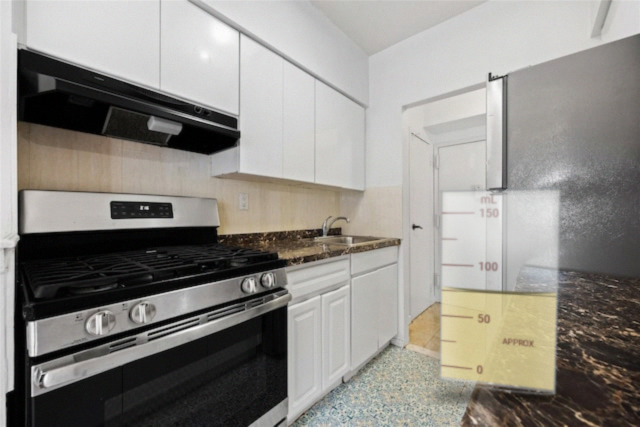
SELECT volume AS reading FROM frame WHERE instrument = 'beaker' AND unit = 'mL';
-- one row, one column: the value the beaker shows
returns 75 mL
